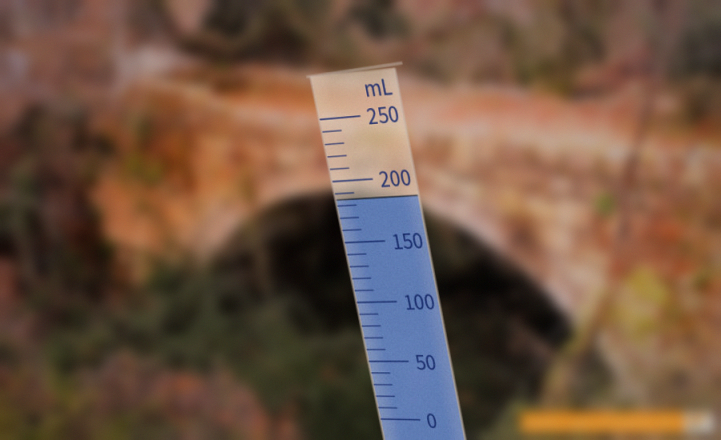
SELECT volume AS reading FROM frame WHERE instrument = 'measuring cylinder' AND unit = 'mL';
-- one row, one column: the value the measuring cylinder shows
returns 185 mL
